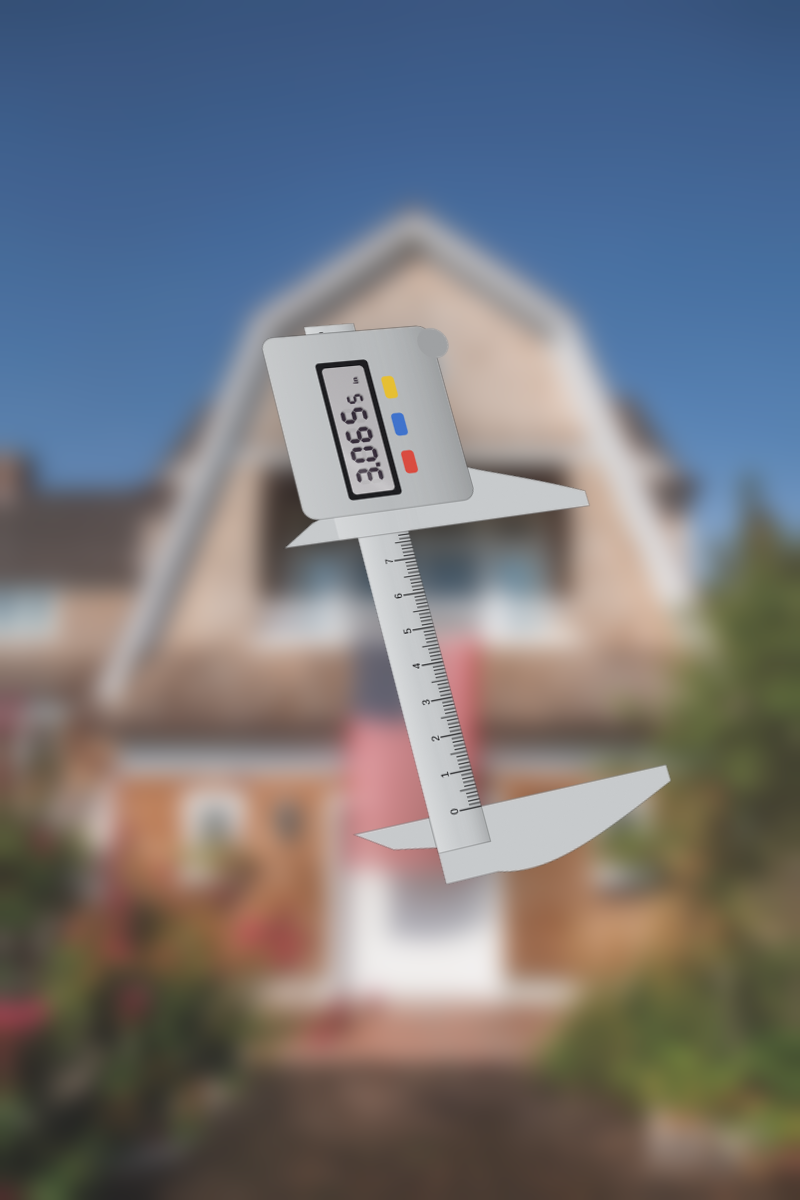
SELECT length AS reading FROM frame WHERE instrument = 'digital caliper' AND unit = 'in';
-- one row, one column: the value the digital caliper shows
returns 3.0655 in
